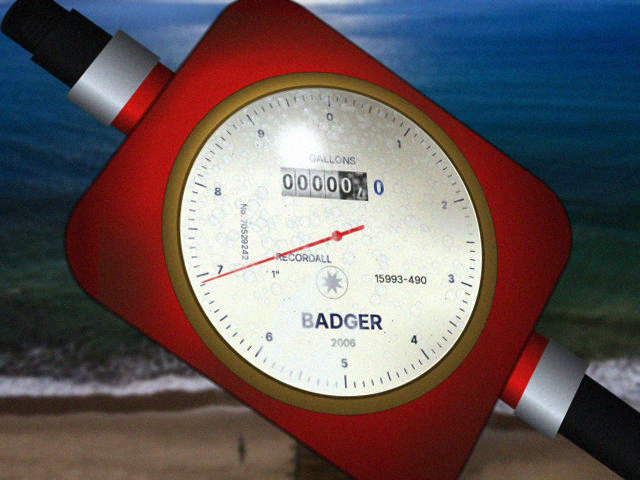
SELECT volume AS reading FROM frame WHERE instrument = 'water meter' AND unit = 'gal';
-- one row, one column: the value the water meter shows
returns 36.9 gal
